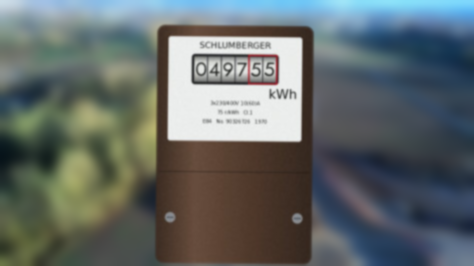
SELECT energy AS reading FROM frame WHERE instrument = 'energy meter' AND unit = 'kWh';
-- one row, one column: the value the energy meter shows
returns 497.55 kWh
